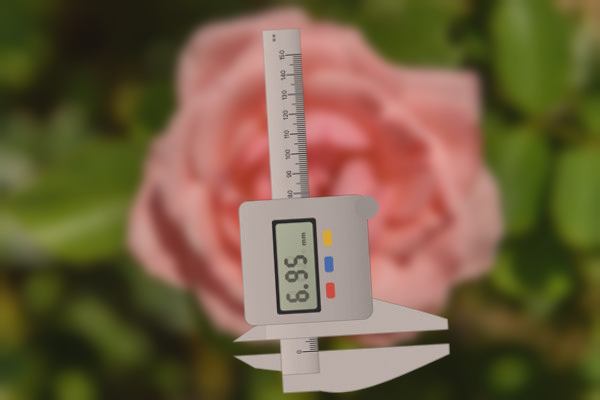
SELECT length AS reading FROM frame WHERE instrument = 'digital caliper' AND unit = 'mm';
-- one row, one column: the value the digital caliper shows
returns 6.95 mm
